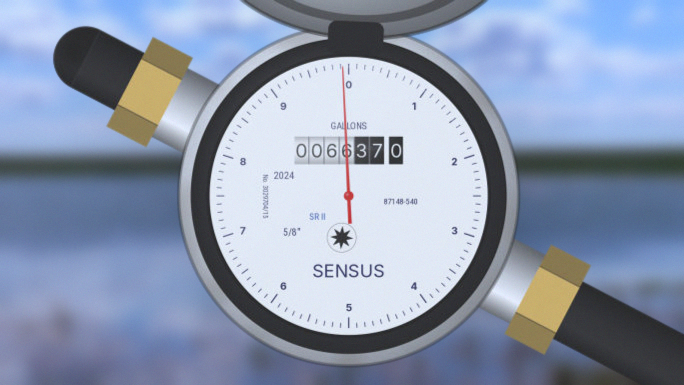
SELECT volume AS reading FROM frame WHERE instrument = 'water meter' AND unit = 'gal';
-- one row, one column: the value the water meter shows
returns 66369.9 gal
